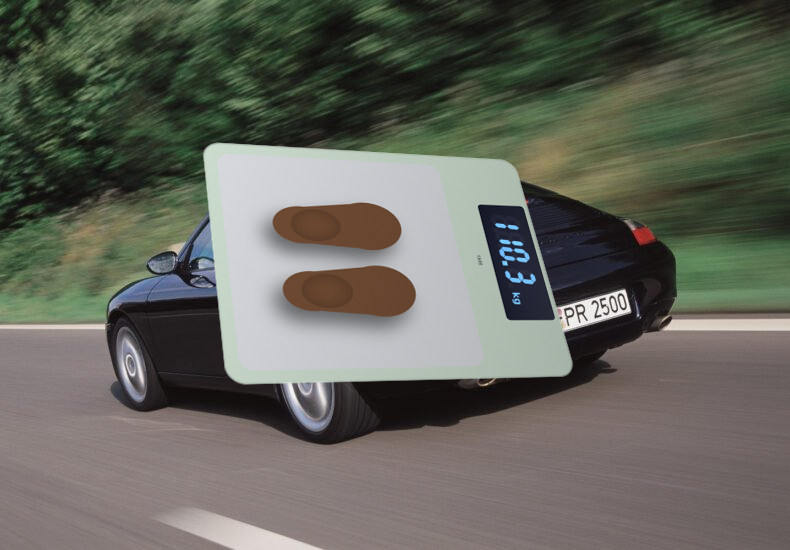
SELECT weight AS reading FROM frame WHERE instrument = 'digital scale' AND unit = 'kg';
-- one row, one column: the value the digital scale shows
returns 110.3 kg
